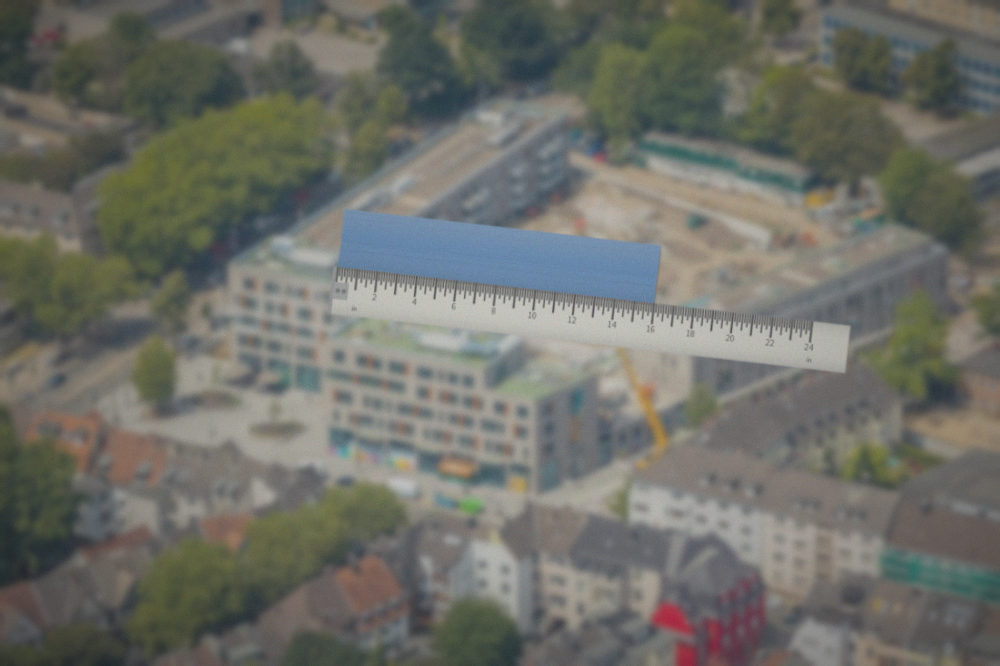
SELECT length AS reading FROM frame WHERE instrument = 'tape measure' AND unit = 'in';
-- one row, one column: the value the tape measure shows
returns 16 in
